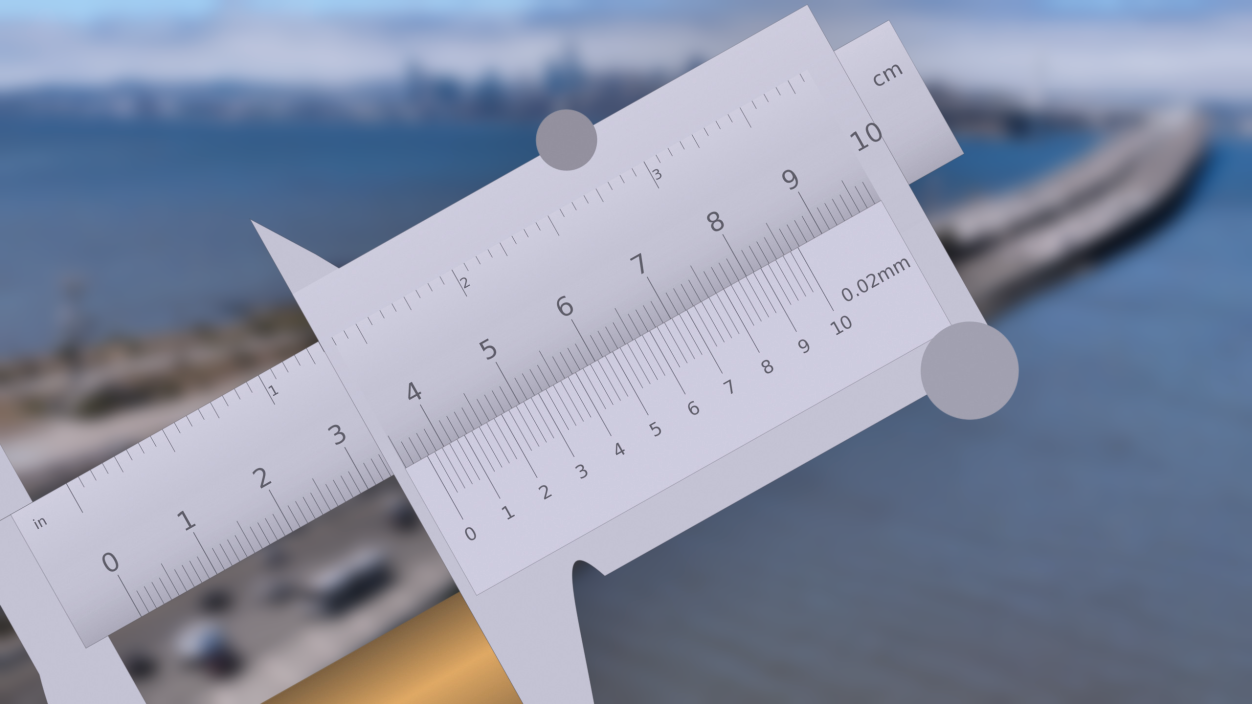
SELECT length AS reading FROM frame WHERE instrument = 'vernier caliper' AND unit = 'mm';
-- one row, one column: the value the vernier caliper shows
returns 37.8 mm
